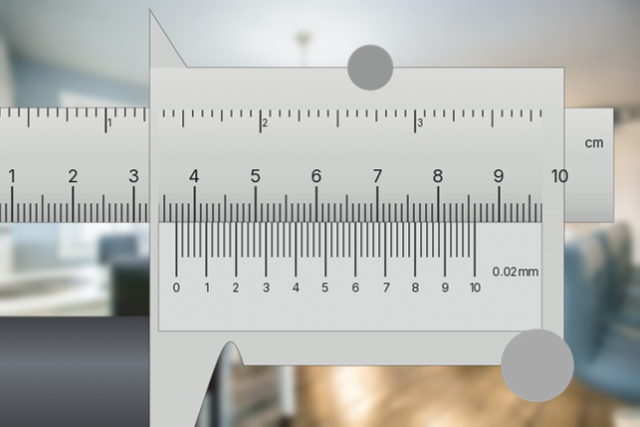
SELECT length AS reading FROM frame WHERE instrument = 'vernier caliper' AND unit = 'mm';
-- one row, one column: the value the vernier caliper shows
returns 37.0 mm
